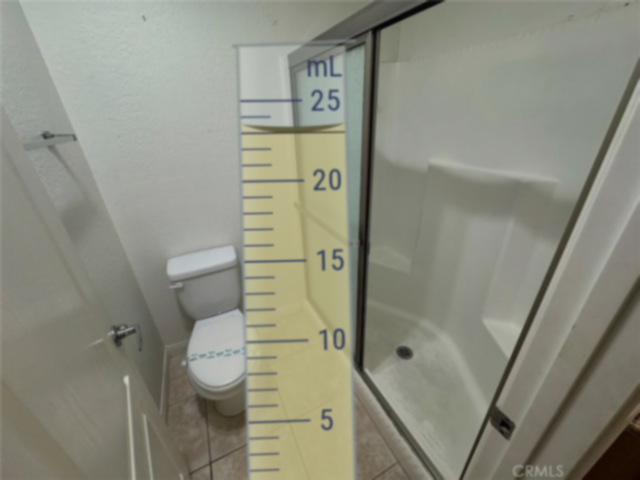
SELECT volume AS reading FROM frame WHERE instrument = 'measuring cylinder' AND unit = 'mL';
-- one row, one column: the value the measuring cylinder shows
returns 23 mL
